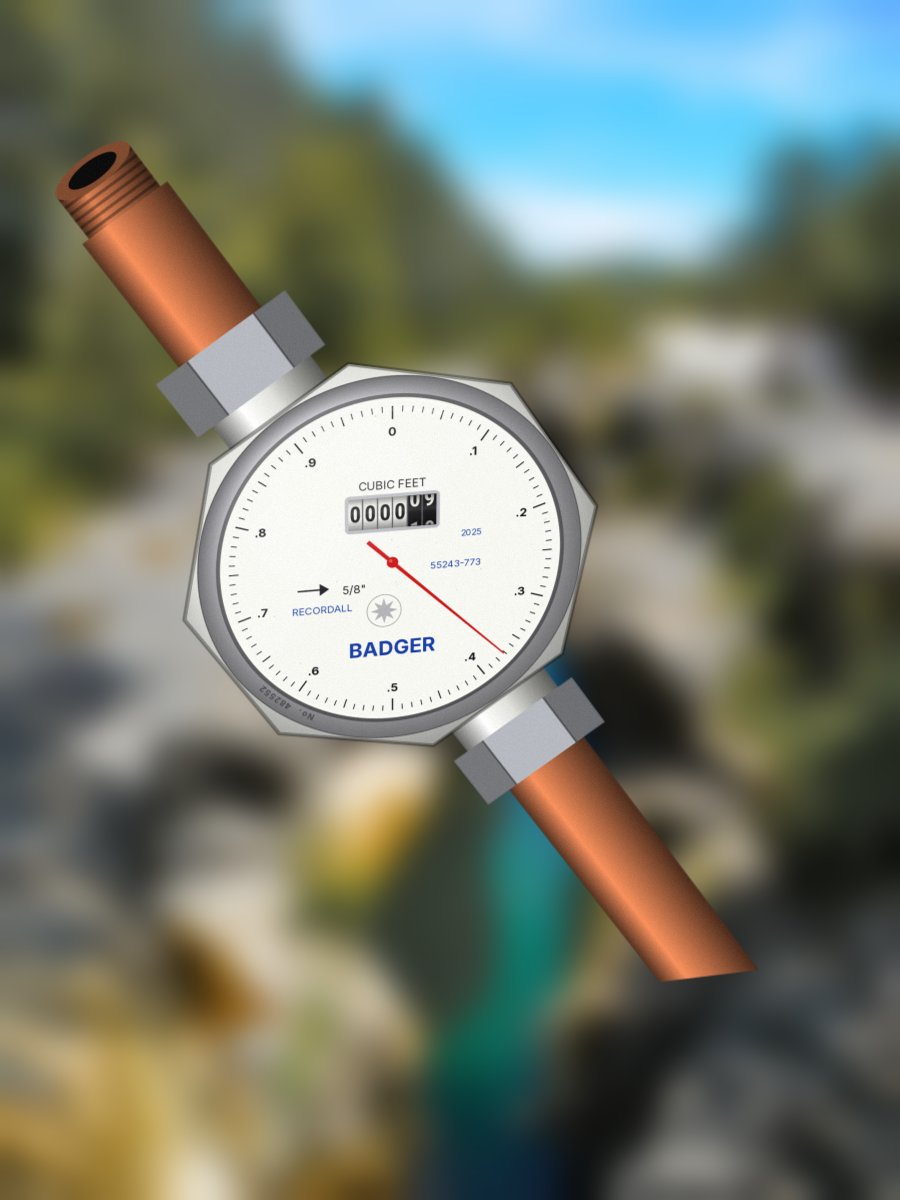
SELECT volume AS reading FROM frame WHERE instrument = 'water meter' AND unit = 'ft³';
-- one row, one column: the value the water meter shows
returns 9.37 ft³
